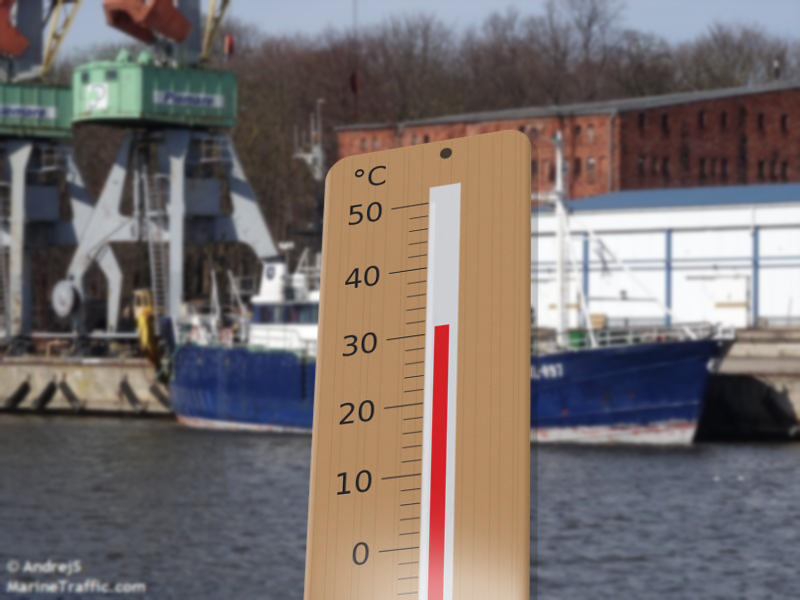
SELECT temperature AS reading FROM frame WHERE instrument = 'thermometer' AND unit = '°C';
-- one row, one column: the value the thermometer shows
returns 31 °C
